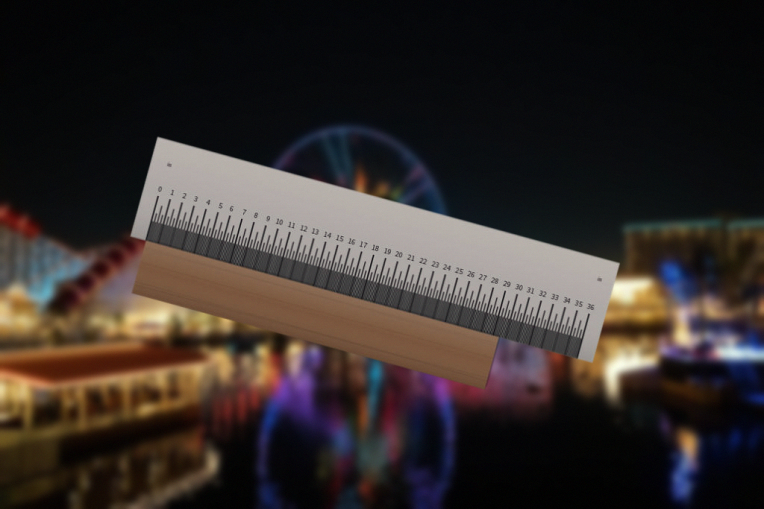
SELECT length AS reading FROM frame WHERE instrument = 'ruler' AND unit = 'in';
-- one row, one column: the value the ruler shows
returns 29.5 in
